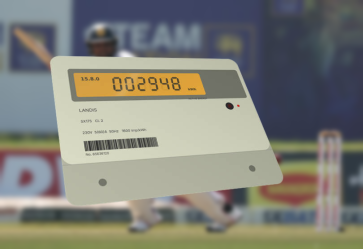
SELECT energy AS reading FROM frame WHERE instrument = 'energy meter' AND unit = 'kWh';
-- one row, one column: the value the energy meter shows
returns 2948 kWh
